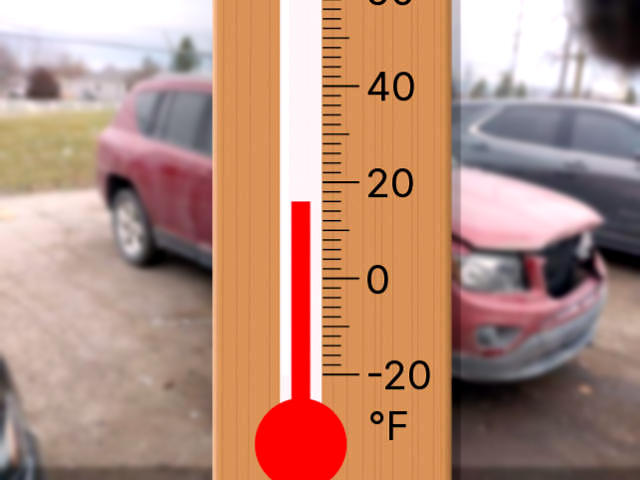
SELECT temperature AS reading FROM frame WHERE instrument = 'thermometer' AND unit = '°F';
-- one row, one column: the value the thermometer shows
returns 16 °F
